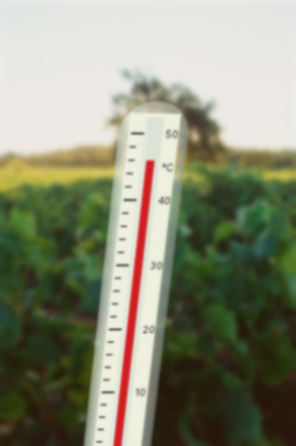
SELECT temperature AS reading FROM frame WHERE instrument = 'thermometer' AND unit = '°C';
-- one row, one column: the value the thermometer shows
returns 46 °C
